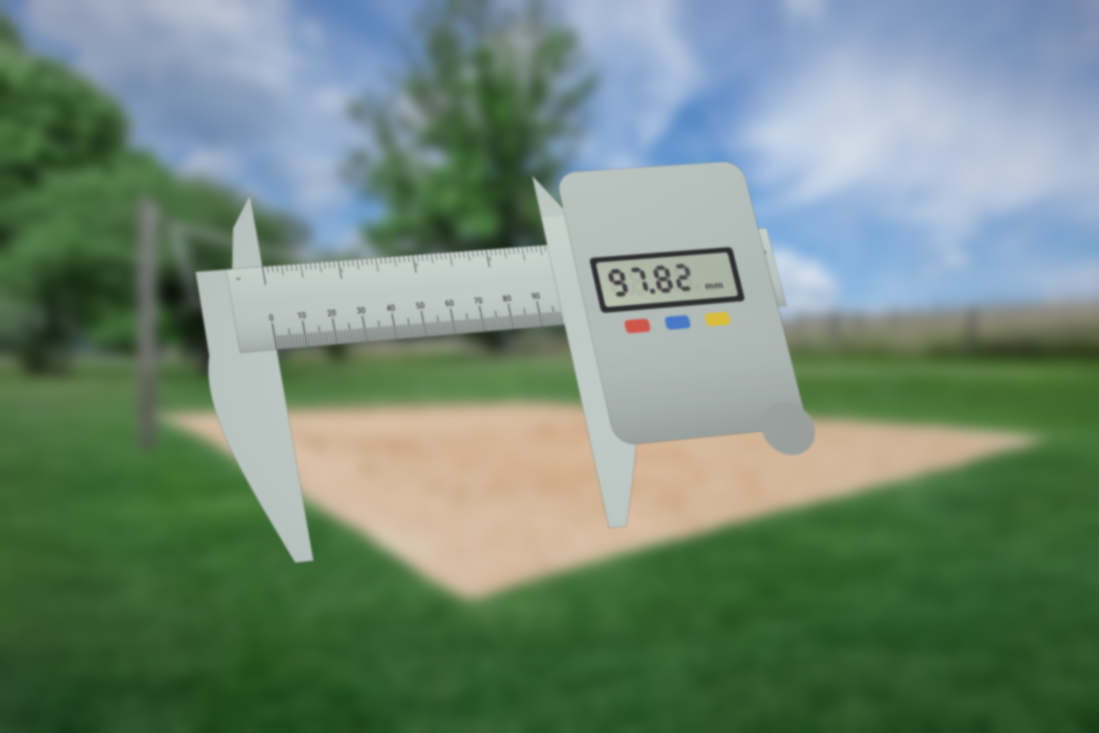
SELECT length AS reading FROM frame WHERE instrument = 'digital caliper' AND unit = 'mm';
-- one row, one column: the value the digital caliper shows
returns 97.82 mm
